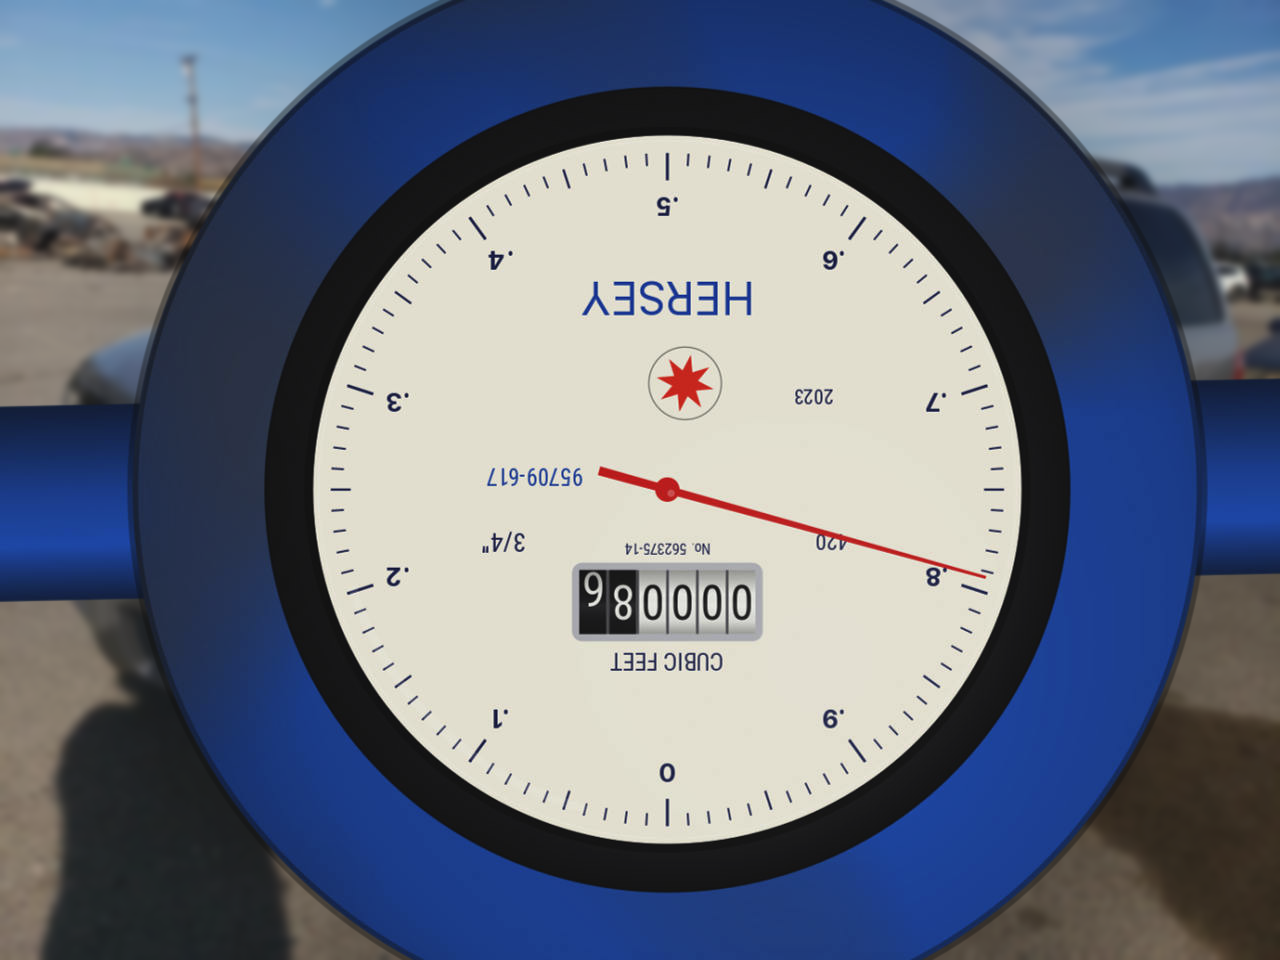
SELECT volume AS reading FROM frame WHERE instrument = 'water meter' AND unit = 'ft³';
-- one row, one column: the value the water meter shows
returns 85.79 ft³
